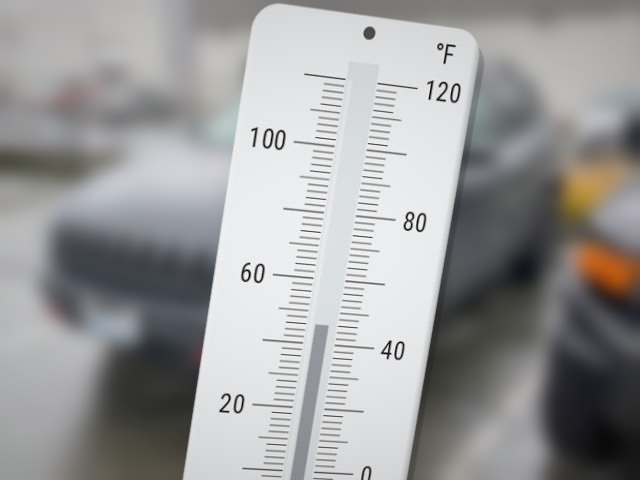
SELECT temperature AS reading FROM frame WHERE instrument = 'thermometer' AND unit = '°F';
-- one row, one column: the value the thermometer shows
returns 46 °F
